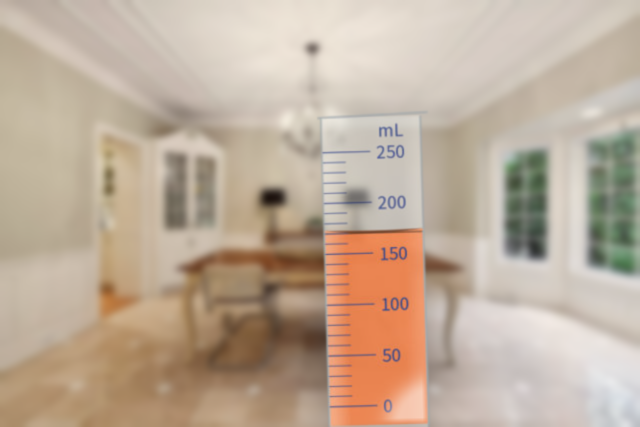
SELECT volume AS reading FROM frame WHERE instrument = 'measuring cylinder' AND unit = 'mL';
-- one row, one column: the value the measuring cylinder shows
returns 170 mL
